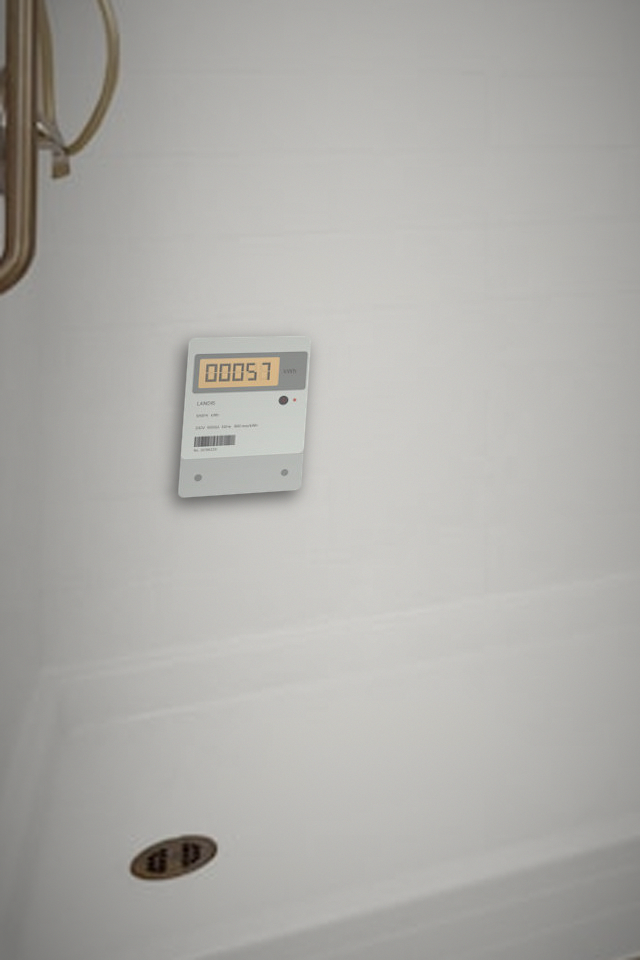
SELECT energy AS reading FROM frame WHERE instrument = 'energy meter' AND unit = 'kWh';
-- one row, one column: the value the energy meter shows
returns 57 kWh
